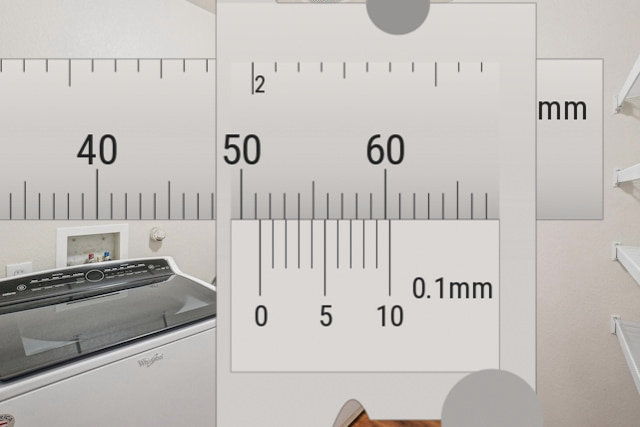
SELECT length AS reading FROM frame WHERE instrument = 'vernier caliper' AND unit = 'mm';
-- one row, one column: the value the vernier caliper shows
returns 51.3 mm
